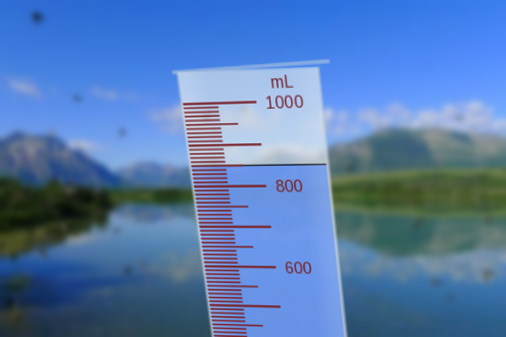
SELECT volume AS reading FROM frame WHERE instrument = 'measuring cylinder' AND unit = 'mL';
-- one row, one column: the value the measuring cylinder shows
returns 850 mL
